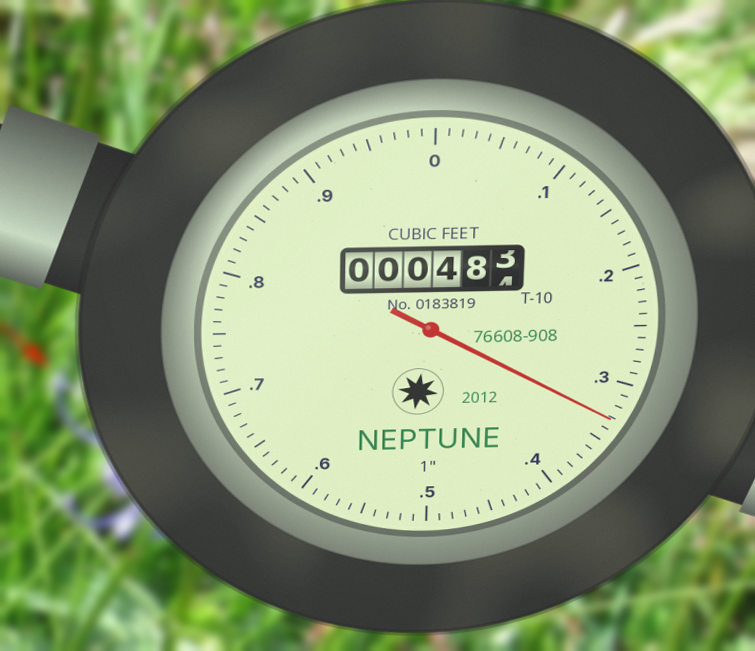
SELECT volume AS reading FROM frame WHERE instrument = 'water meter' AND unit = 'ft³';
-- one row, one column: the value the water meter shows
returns 483.33 ft³
